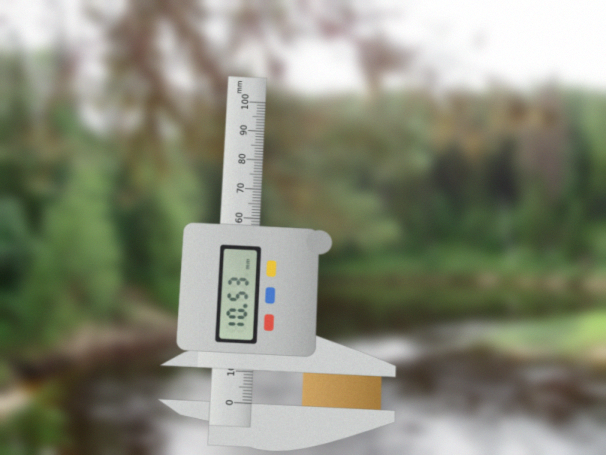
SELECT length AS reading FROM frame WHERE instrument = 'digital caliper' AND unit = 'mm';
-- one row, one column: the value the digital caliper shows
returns 10.53 mm
